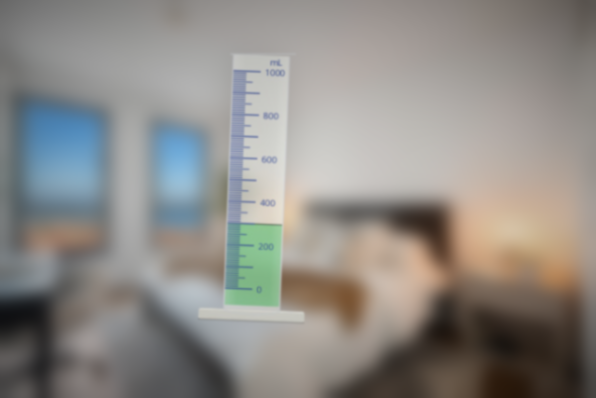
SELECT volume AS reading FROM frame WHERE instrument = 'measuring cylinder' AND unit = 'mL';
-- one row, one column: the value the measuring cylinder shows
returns 300 mL
